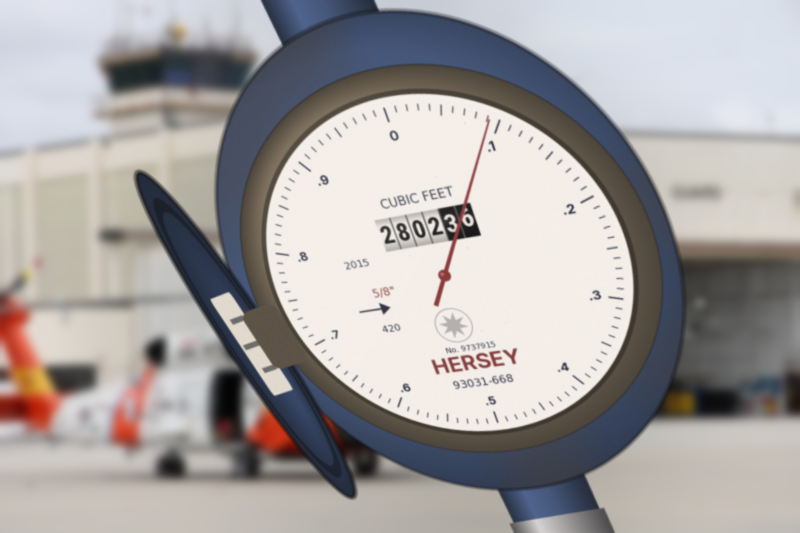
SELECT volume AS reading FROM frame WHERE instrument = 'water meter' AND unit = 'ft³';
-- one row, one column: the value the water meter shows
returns 280236.09 ft³
